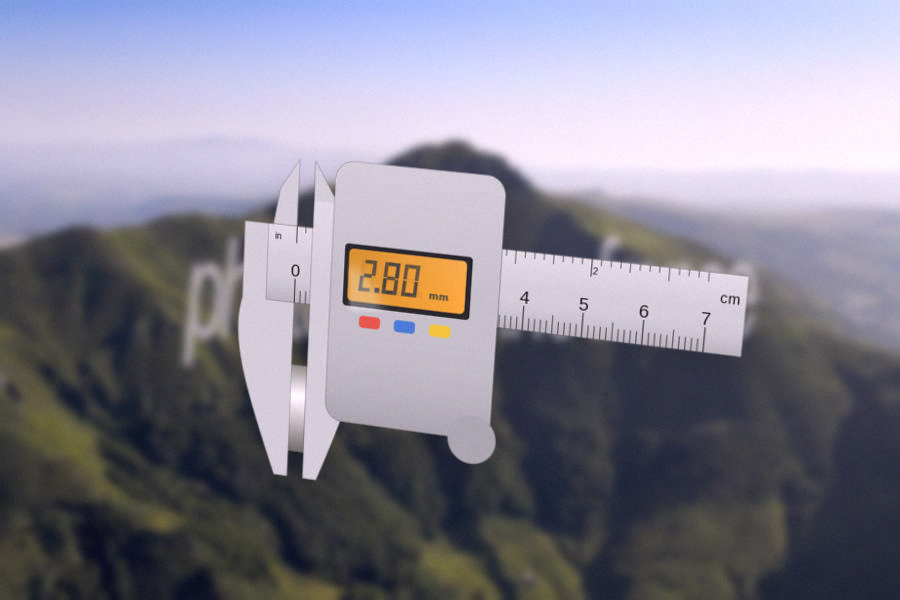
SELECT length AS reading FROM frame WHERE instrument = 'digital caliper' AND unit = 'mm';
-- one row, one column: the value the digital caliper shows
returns 2.80 mm
